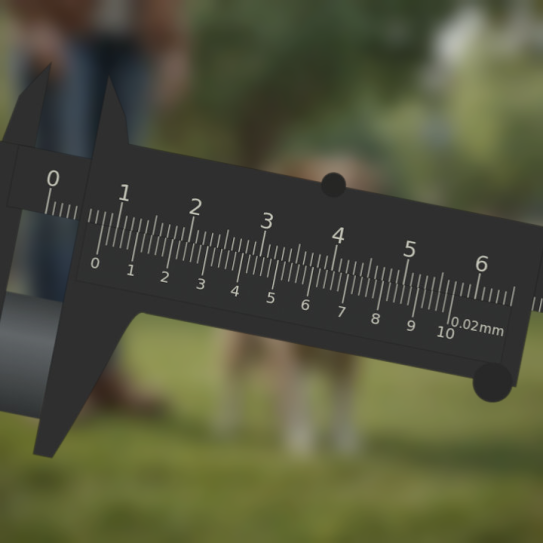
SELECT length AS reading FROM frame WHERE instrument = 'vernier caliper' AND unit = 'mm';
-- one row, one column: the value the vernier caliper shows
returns 8.0 mm
